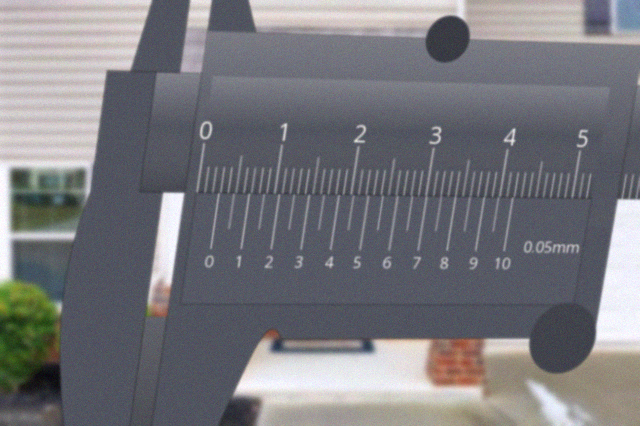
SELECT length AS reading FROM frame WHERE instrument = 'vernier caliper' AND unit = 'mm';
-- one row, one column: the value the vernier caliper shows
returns 2.8 mm
